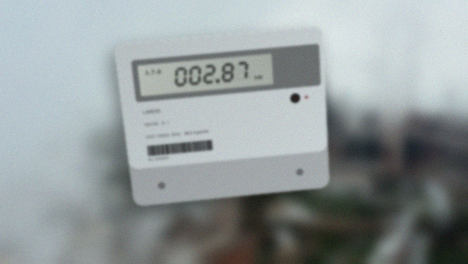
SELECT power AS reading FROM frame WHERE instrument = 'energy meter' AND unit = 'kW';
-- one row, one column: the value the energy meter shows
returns 2.87 kW
